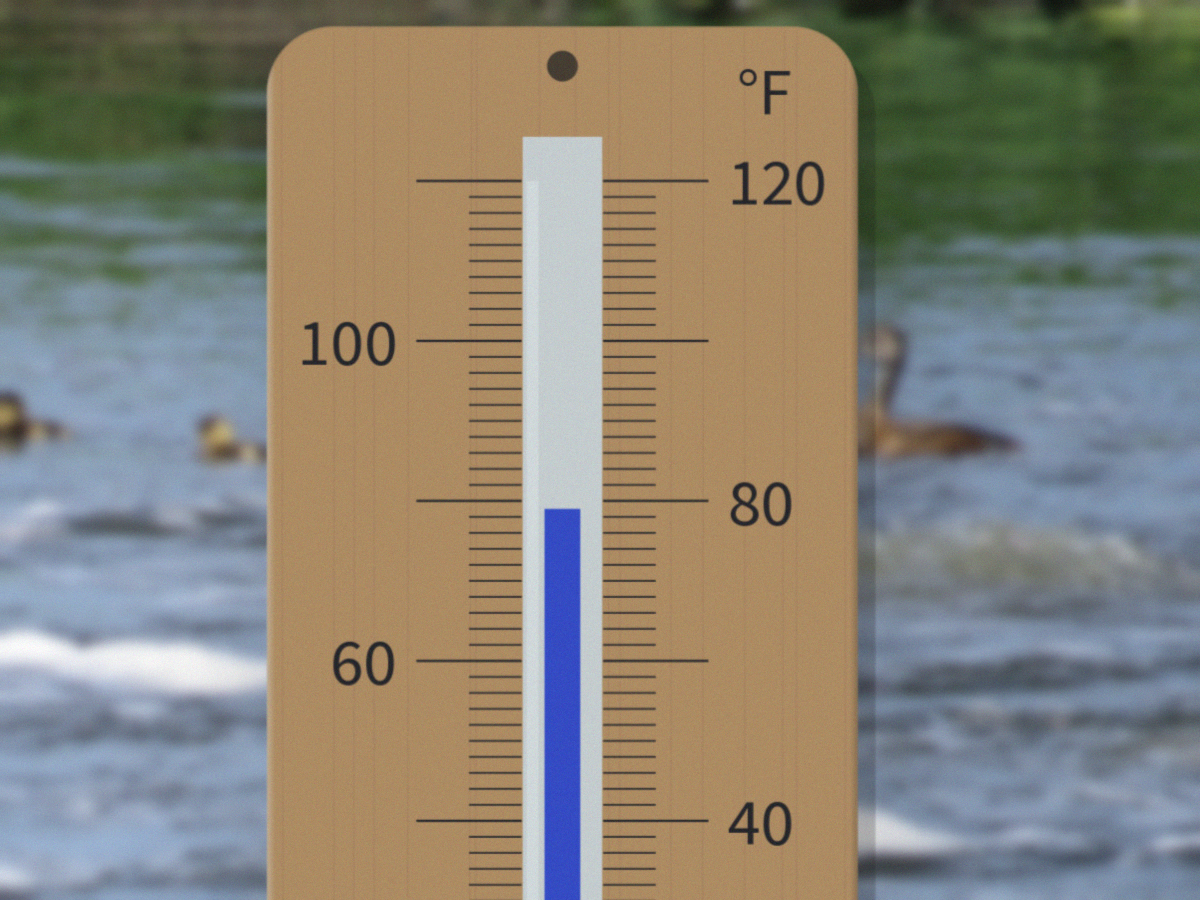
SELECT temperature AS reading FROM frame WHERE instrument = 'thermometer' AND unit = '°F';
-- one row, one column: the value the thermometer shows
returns 79 °F
